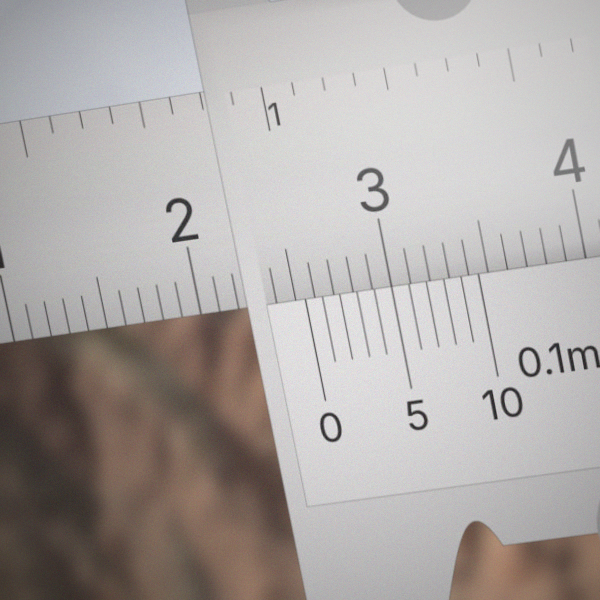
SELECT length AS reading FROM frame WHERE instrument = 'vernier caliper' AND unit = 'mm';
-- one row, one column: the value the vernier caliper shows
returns 25.5 mm
